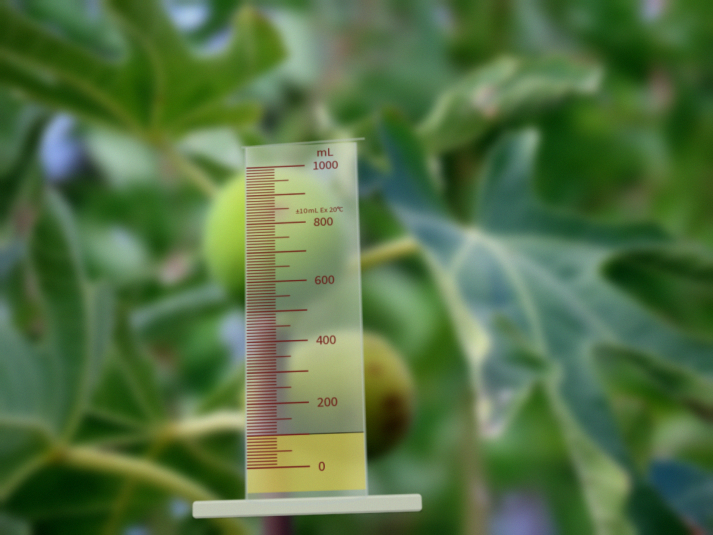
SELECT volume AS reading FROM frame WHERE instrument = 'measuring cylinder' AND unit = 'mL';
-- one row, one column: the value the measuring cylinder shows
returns 100 mL
